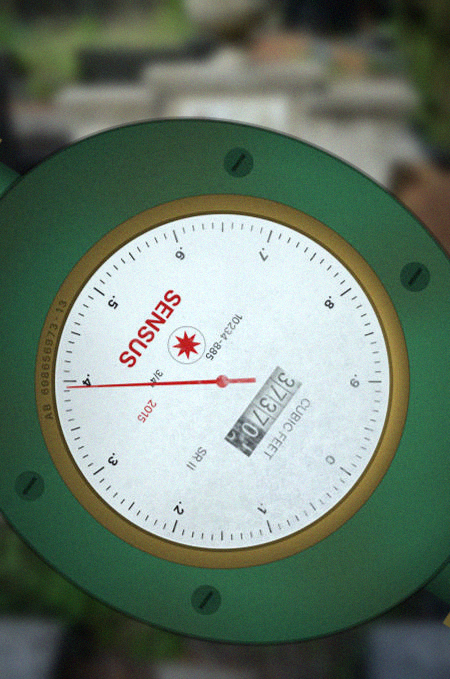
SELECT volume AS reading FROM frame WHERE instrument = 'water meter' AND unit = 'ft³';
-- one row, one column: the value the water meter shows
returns 373701.39 ft³
